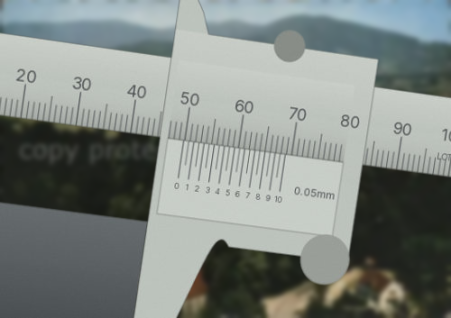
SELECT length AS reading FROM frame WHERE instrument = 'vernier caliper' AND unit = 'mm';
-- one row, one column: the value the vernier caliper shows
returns 49.8 mm
